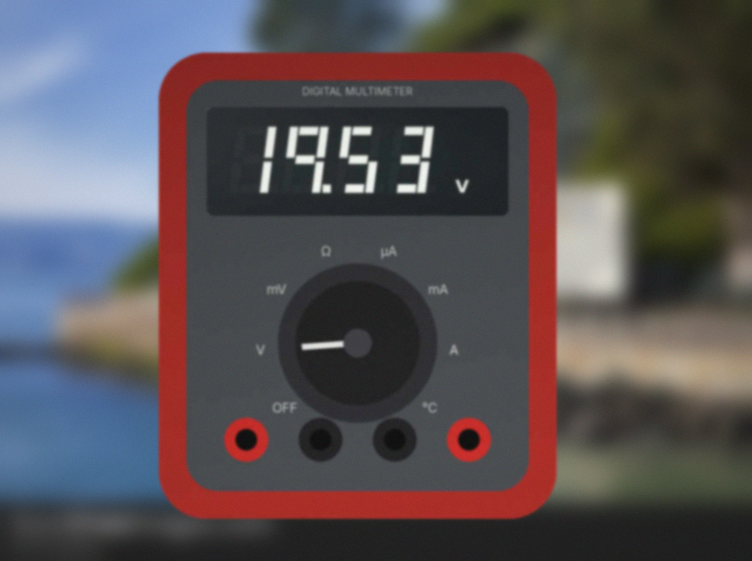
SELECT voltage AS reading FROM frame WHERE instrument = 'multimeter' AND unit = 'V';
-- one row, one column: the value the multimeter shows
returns 19.53 V
